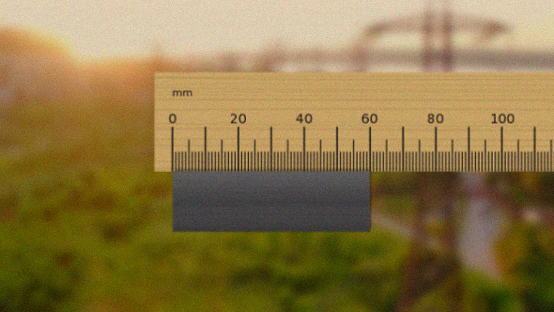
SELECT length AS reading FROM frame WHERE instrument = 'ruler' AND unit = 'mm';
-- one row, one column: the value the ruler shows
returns 60 mm
